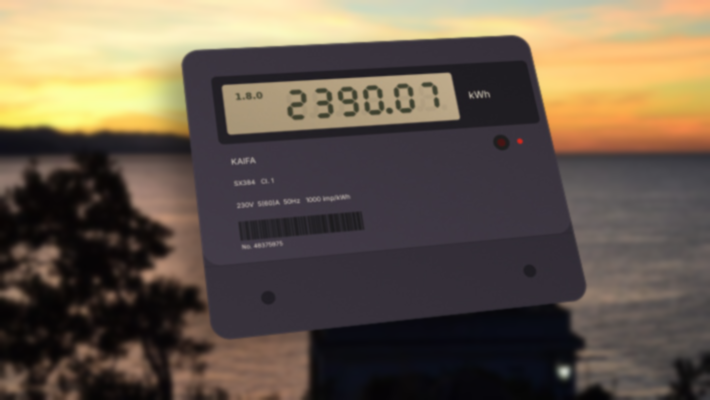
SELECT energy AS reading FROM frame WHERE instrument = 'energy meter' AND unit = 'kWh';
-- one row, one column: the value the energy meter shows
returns 2390.07 kWh
